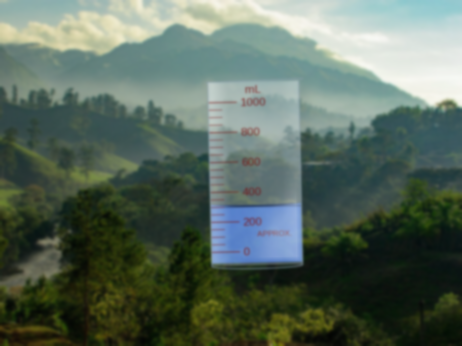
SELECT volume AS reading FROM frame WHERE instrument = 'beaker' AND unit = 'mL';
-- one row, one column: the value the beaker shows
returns 300 mL
